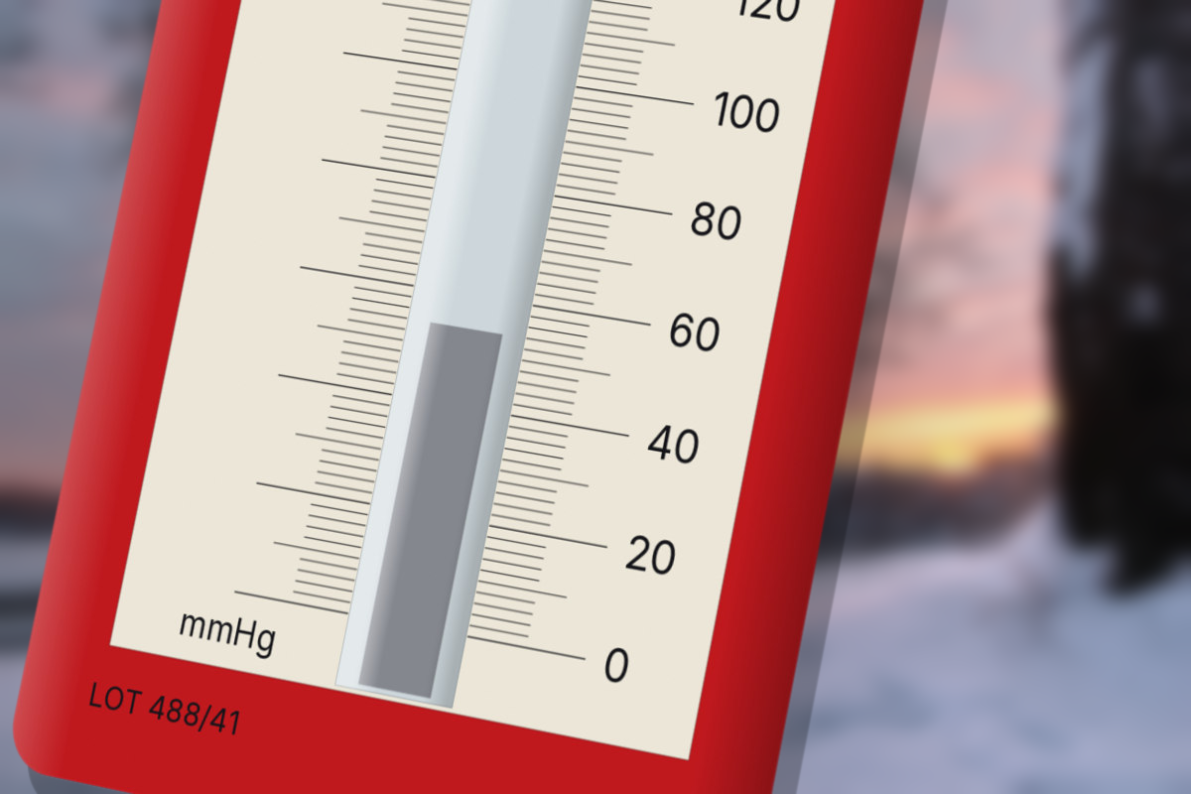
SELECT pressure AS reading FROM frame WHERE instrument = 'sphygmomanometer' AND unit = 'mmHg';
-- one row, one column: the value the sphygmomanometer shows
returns 54 mmHg
